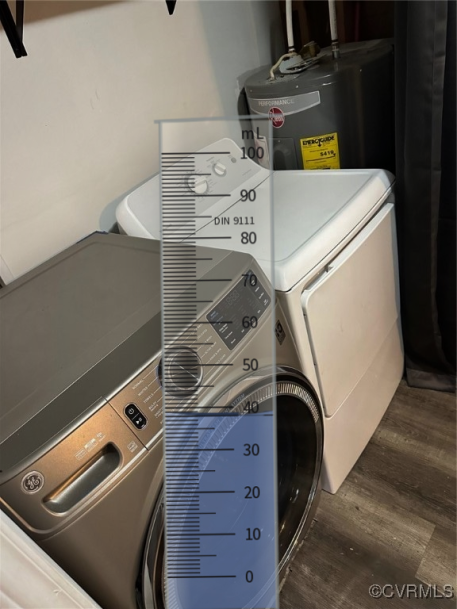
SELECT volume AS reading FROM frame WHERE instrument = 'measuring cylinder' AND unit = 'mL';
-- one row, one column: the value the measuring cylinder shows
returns 38 mL
